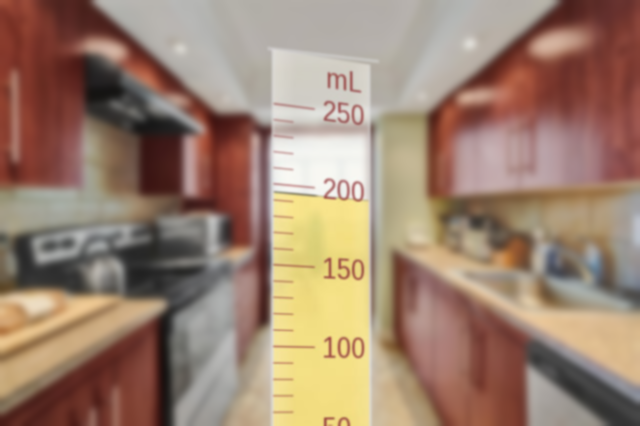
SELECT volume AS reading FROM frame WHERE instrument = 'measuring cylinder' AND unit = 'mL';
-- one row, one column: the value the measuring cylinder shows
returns 195 mL
